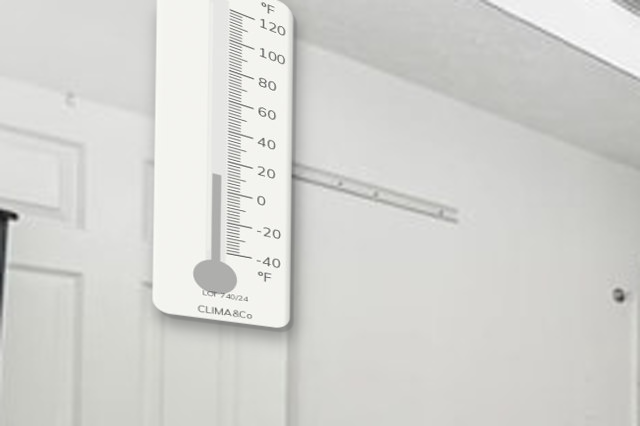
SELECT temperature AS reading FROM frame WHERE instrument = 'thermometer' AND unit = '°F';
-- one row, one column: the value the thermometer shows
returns 10 °F
